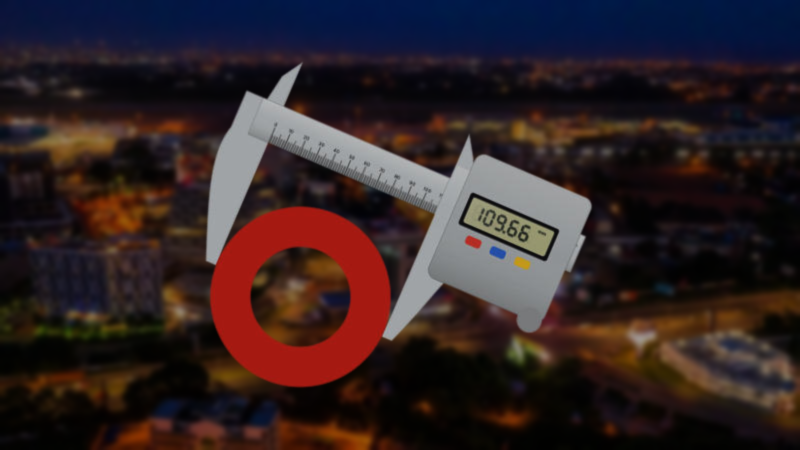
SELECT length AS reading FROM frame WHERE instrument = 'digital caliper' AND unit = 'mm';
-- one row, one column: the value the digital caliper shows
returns 109.66 mm
